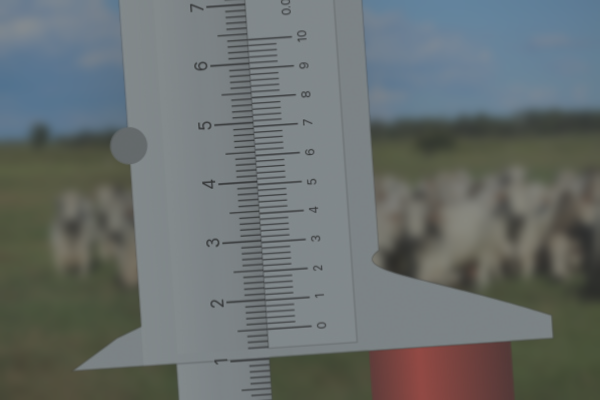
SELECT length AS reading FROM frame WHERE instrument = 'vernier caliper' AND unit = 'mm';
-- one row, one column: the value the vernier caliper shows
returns 15.0 mm
